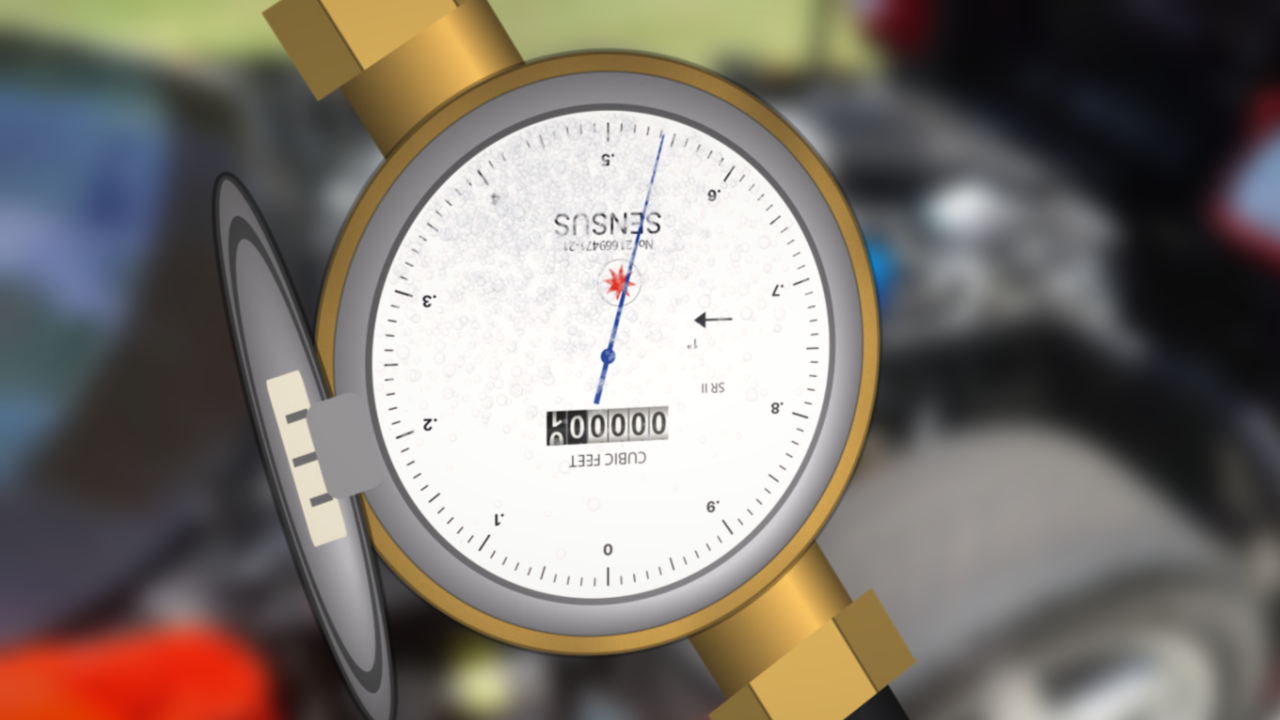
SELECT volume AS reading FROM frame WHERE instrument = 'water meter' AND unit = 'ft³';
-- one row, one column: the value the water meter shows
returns 0.54 ft³
